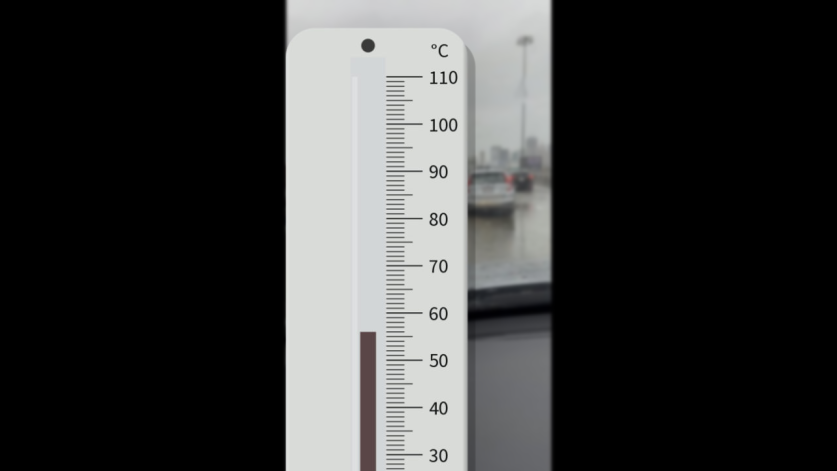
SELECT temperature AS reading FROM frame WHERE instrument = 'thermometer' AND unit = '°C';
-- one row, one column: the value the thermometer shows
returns 56 °C
